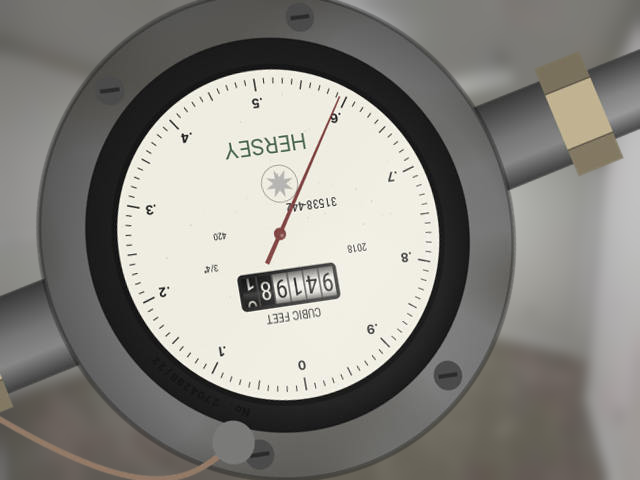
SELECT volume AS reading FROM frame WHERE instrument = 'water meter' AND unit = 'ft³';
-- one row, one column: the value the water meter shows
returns 941980.59 ft³
